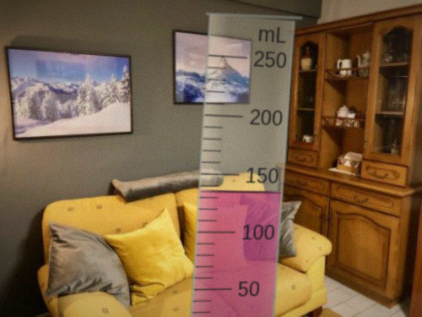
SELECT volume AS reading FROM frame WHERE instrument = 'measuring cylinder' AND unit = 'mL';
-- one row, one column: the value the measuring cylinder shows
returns 135 mL
